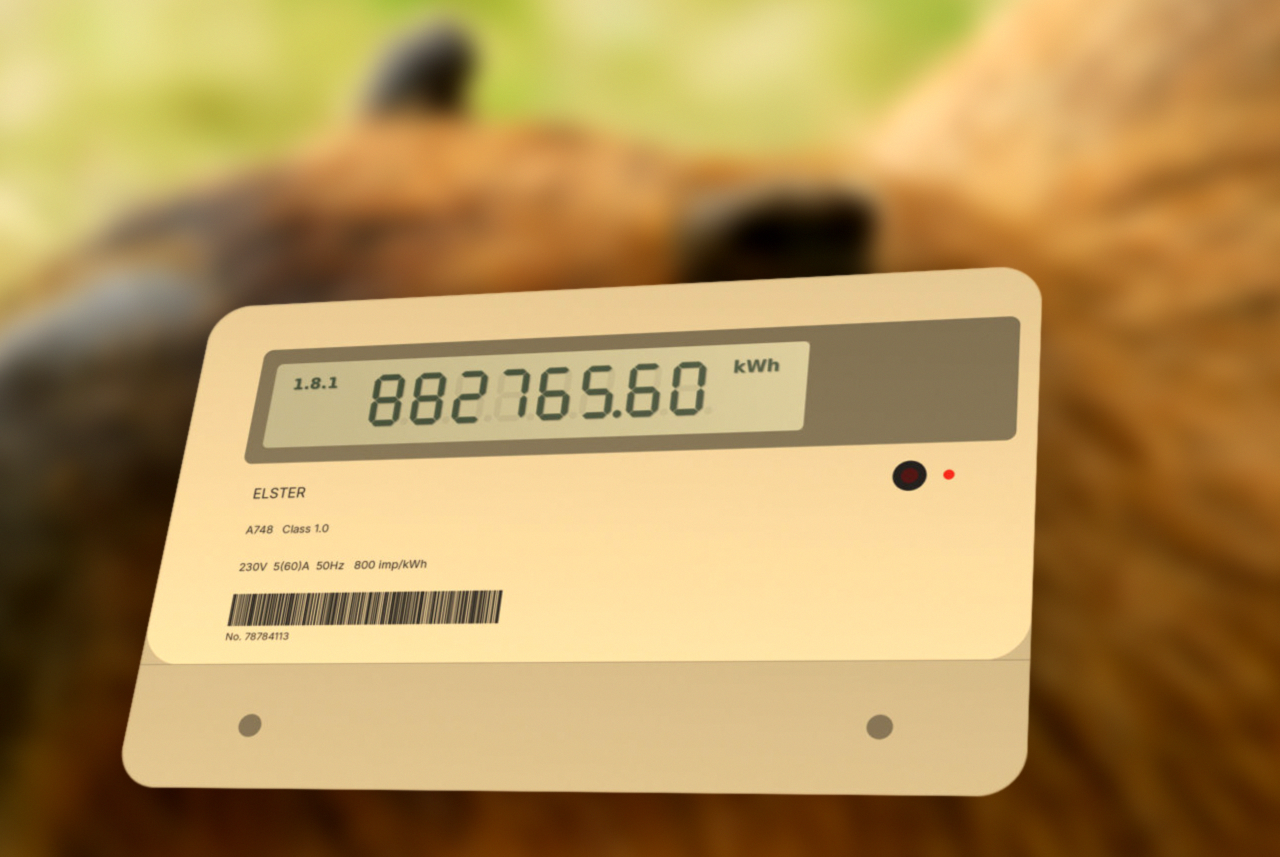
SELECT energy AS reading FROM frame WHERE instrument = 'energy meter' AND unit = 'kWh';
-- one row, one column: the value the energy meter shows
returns 882765.60 kWh
